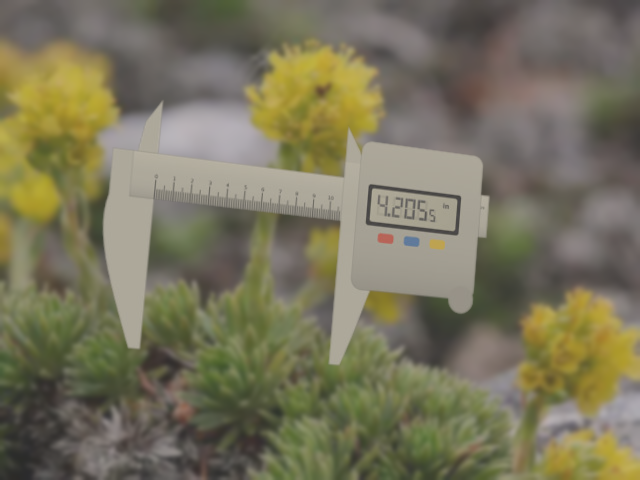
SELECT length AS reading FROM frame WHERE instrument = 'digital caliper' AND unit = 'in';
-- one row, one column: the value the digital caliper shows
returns 4.2055 in
